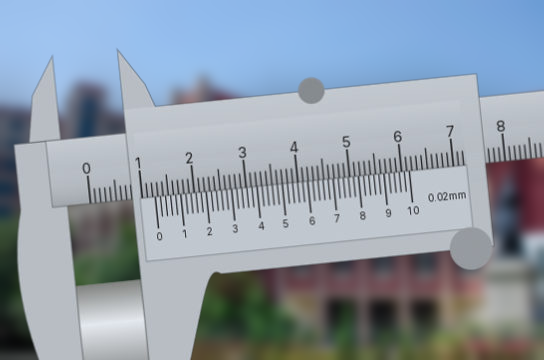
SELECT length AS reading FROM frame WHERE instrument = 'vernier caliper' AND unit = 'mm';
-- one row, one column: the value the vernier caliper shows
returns 12.5 mm
